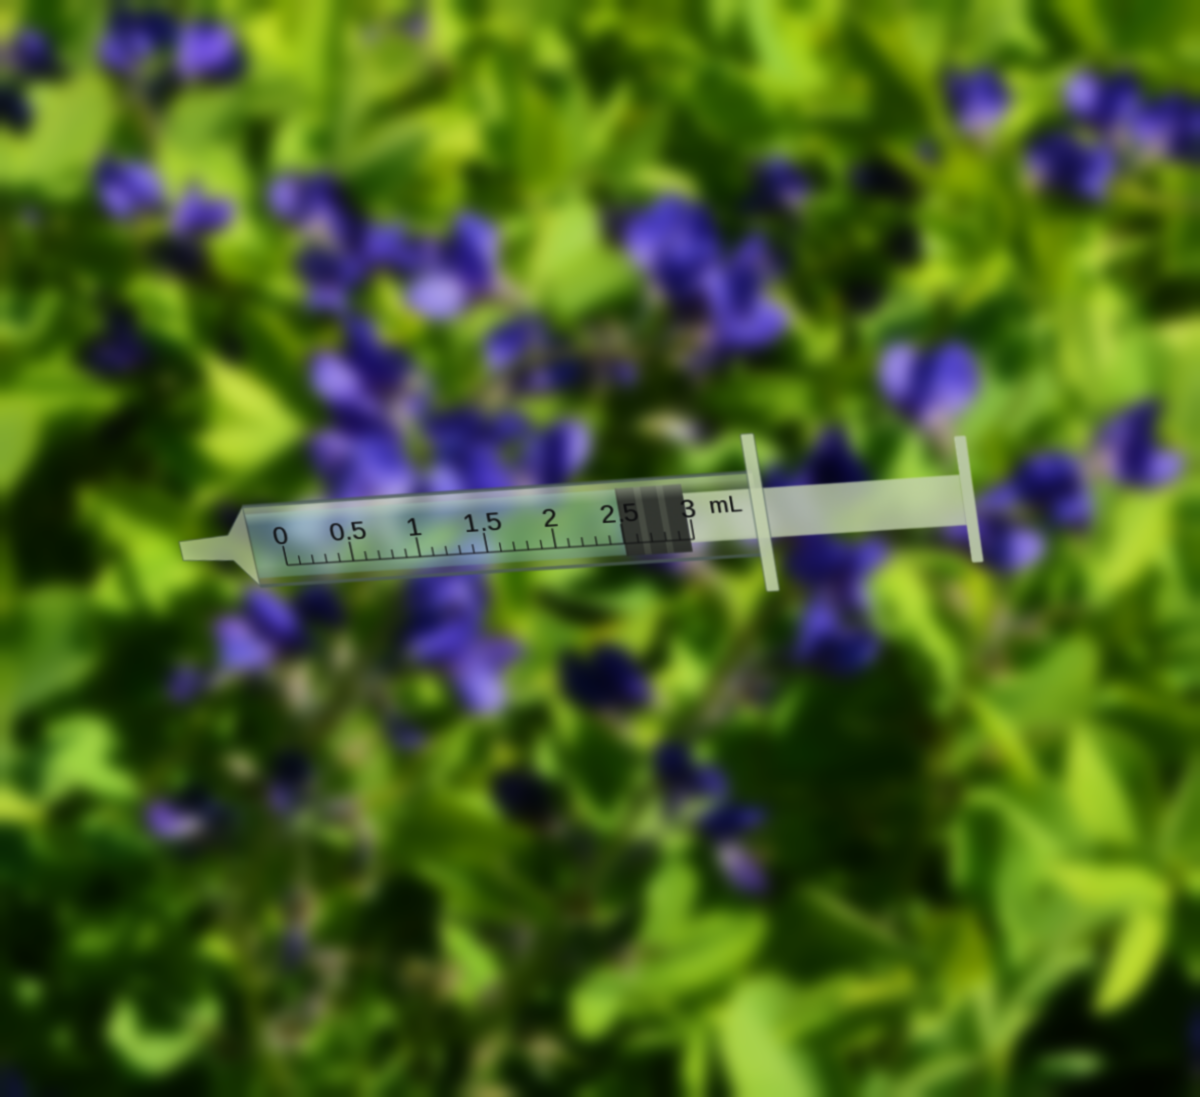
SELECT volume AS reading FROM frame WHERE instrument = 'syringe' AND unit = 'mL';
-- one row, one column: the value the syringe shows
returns 2.5 mL
